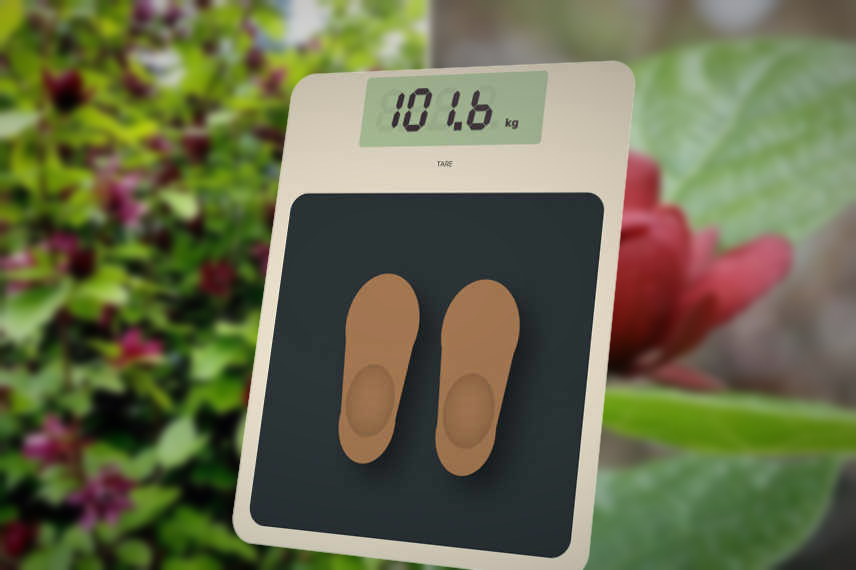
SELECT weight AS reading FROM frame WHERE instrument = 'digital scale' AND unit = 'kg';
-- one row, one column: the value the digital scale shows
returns 101.6 kg
